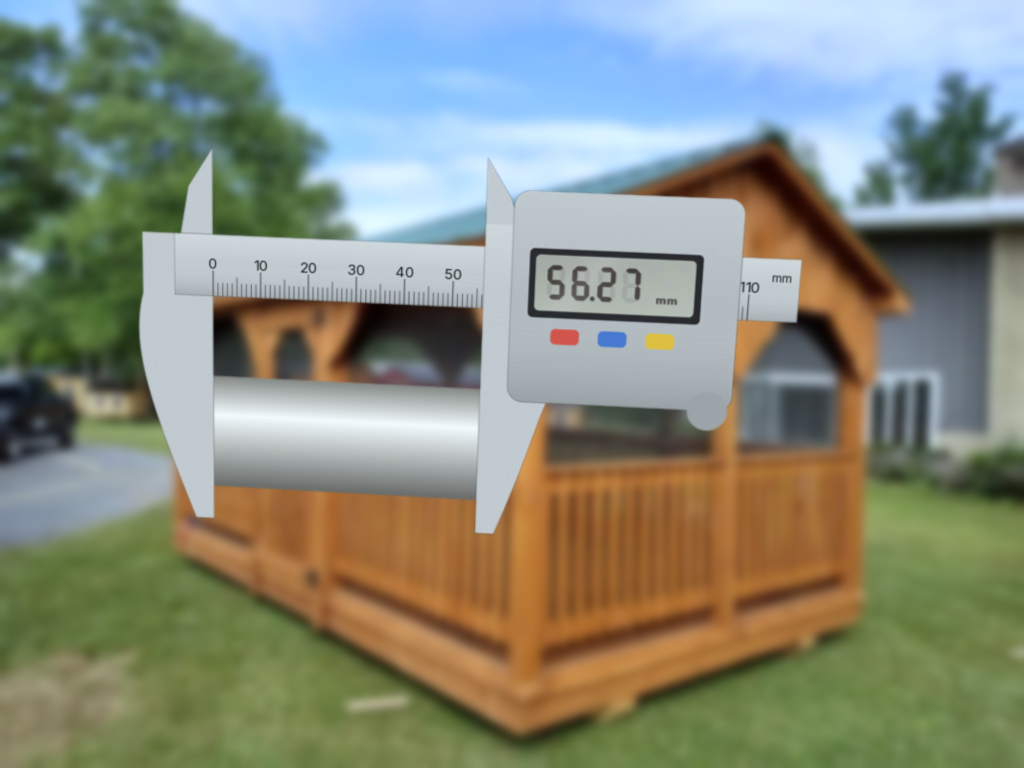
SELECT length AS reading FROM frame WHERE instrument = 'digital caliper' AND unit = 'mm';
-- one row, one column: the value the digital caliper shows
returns 56.27 mm
